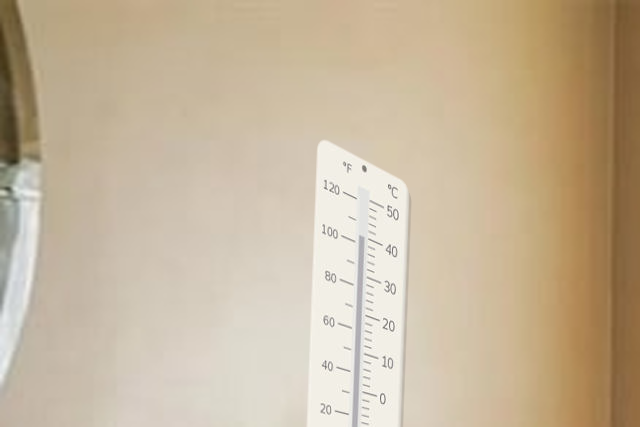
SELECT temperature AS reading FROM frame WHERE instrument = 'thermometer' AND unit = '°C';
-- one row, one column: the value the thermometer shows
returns 40 °C
